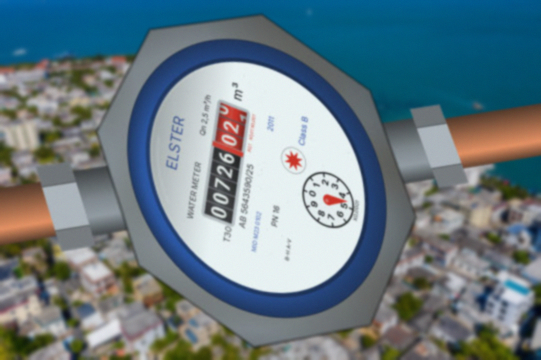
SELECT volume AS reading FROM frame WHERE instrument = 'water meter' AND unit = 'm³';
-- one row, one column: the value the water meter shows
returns 726.0204 m³
